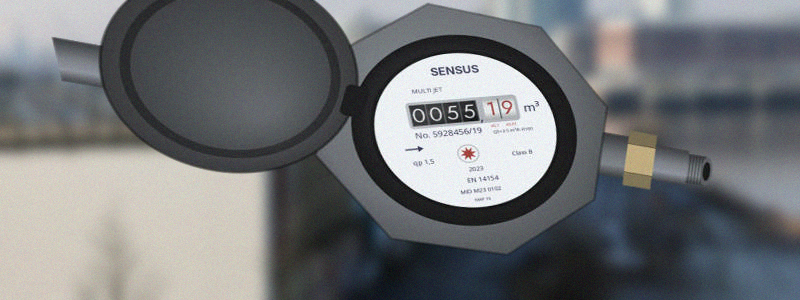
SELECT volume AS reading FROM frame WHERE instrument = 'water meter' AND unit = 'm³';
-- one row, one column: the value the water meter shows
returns 55.19 m³
